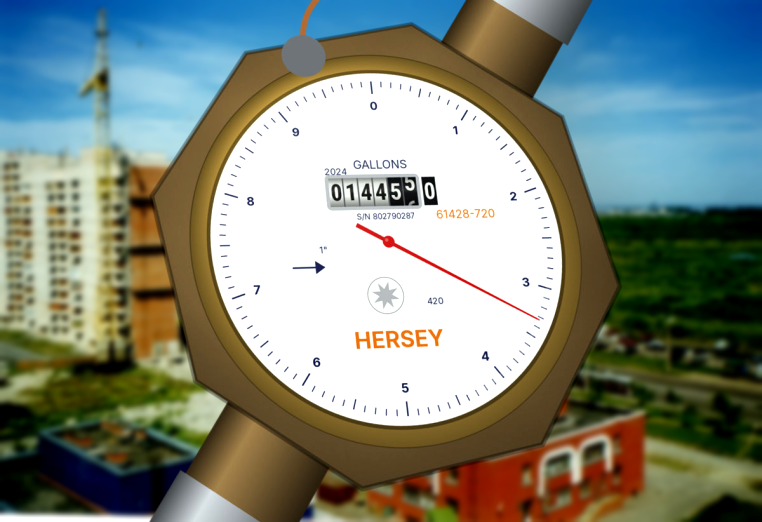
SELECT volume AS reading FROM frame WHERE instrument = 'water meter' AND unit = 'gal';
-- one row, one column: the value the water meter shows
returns 144553.3 gal
